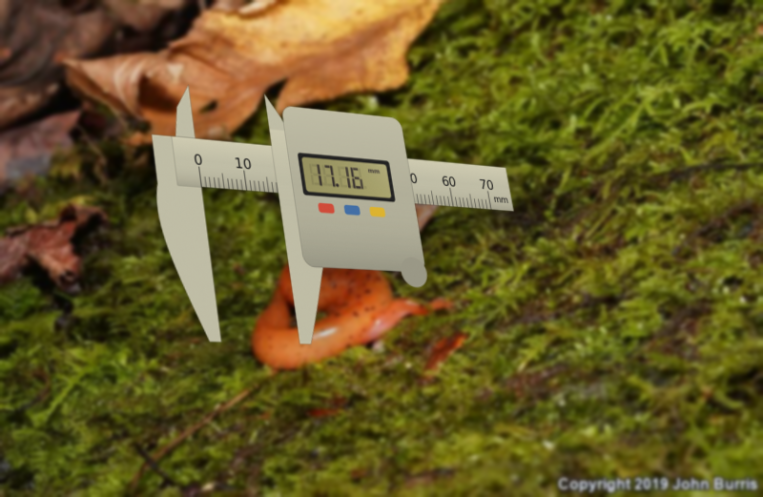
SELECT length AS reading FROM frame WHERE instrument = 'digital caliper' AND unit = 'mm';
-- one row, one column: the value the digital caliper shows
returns 17.16 mm
